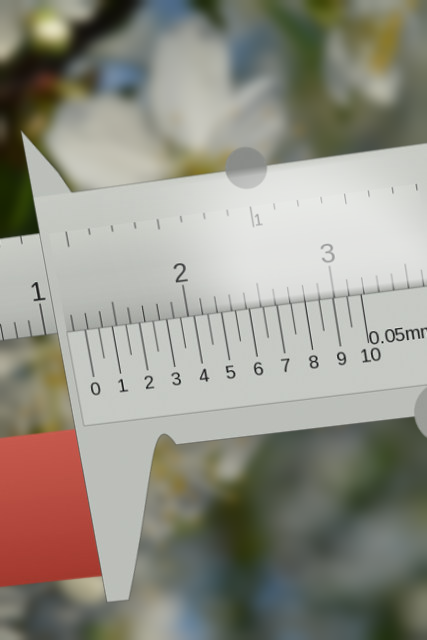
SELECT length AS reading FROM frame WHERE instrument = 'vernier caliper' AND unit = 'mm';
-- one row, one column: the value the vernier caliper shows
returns 12.8 mm
